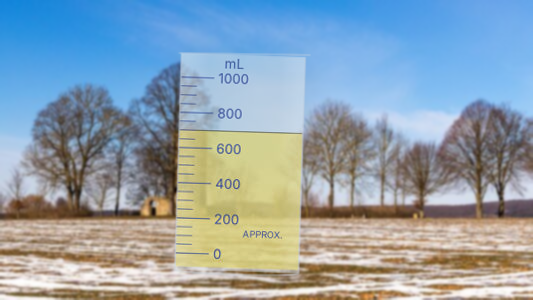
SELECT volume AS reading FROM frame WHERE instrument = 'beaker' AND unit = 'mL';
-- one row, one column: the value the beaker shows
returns 700 mL
